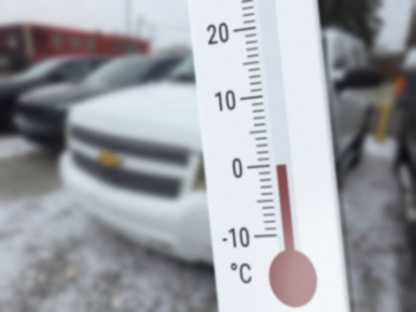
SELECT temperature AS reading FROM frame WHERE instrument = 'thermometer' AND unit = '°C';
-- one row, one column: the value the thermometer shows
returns 0 °C
